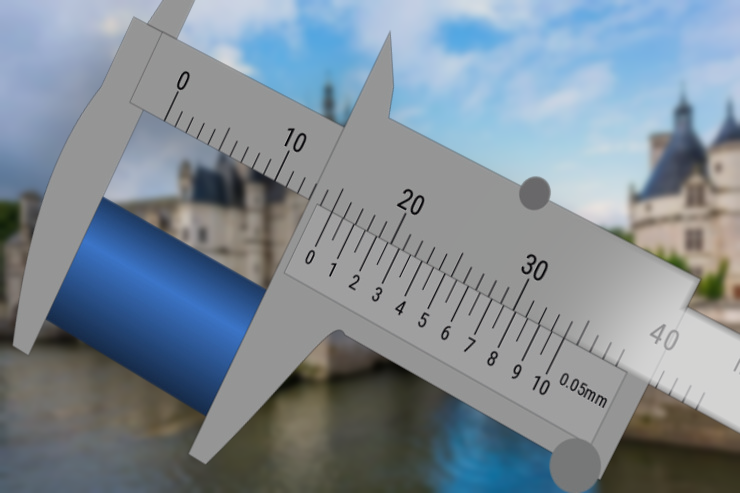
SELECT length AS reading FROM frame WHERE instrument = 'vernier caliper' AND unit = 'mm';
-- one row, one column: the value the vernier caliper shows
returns 15.0 mm
